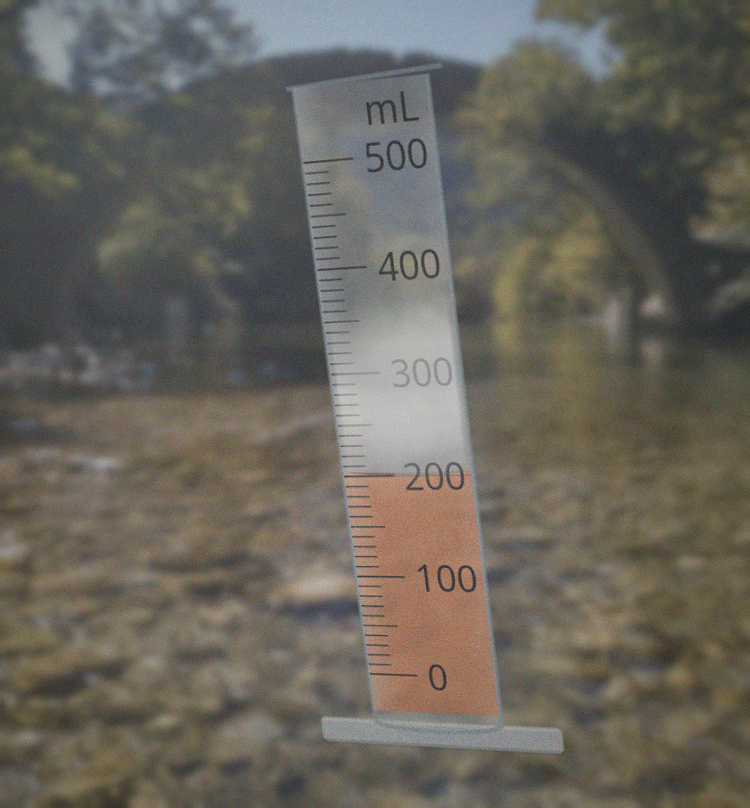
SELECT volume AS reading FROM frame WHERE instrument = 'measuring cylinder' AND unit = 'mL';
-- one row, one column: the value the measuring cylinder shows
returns 200 mL
